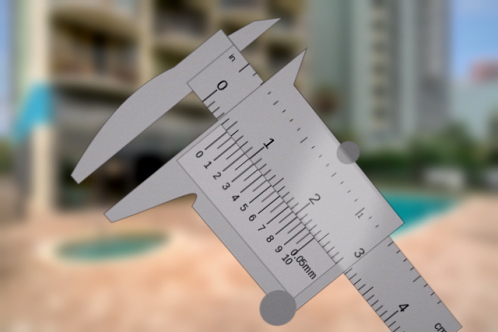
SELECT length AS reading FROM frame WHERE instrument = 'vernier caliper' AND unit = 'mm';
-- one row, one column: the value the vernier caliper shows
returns 5.2 mm
